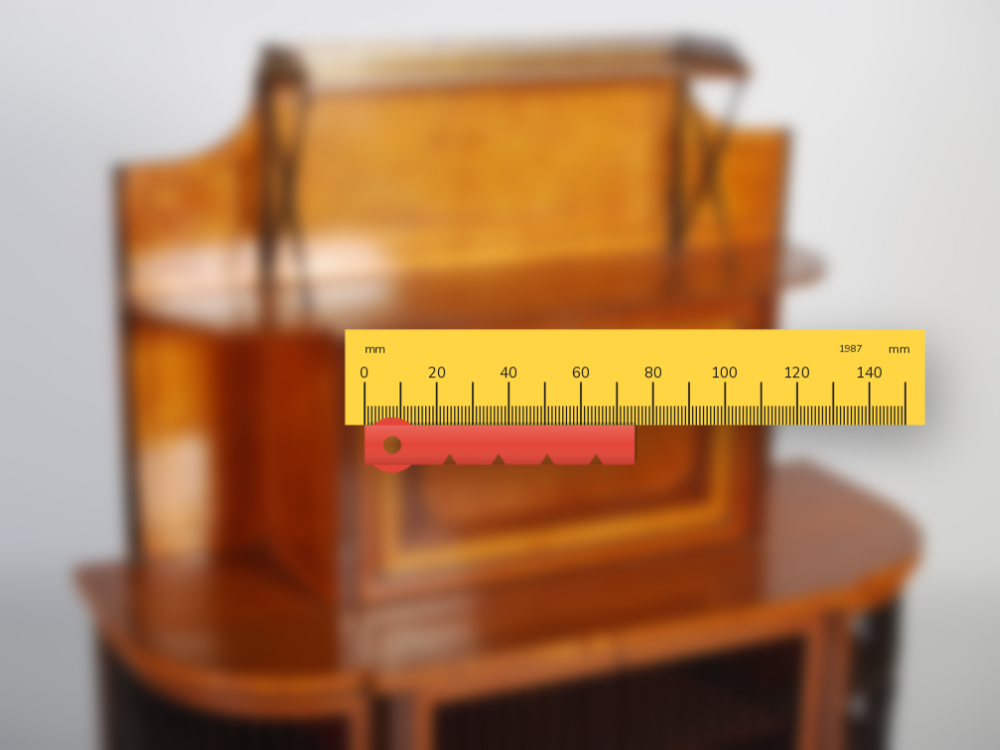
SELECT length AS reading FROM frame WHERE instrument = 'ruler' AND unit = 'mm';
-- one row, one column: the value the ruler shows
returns 75 mm
